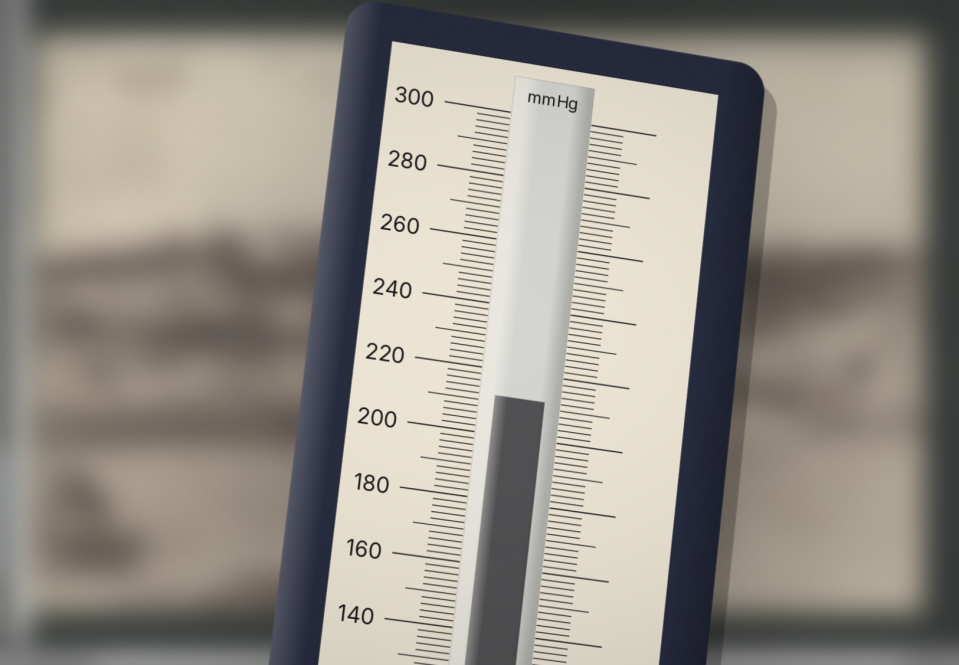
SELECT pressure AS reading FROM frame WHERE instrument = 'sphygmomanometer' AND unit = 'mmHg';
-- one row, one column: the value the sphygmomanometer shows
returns 212 mmHg
